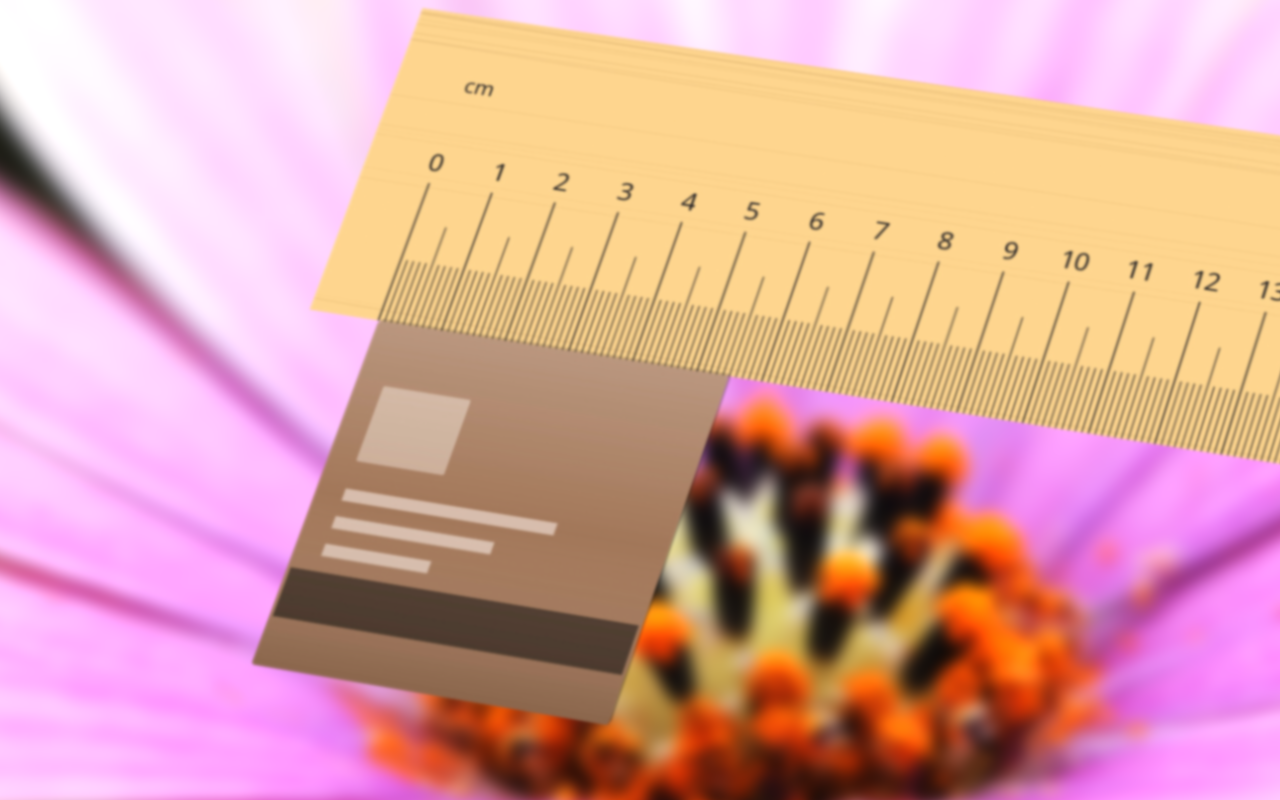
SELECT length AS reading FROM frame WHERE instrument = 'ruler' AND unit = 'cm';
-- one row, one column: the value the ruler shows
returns 5.5 cm
